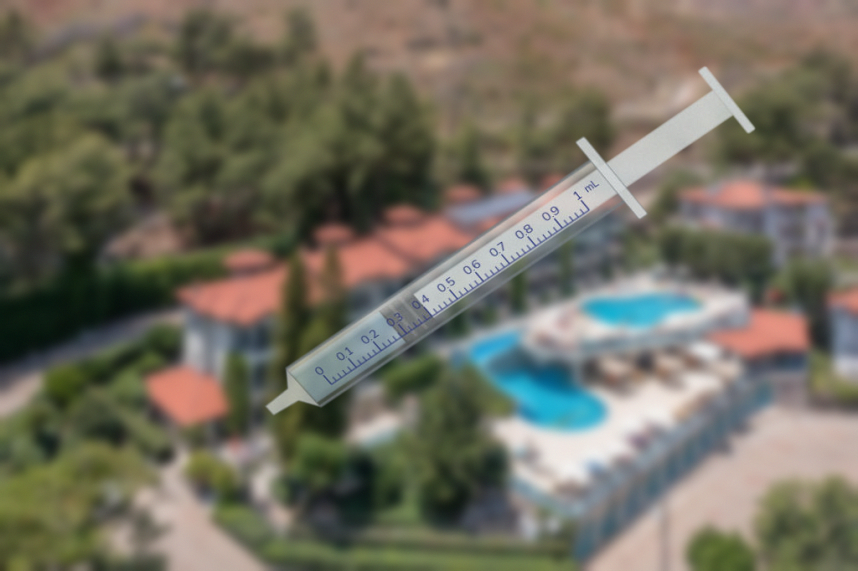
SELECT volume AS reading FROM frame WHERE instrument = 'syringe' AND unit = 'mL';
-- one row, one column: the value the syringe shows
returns 0.28 mL
